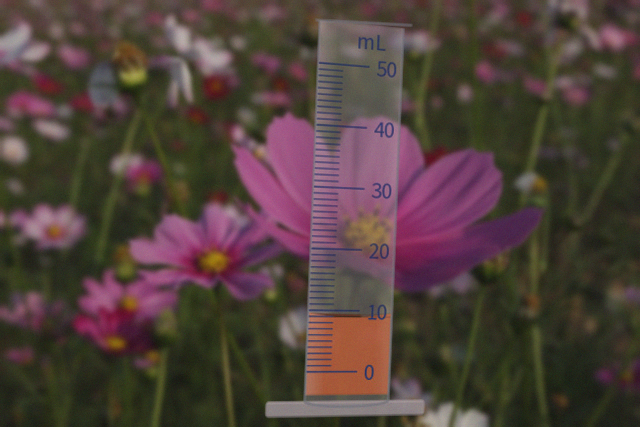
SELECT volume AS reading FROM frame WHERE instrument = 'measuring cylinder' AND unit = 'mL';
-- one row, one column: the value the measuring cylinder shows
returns 9 mL
